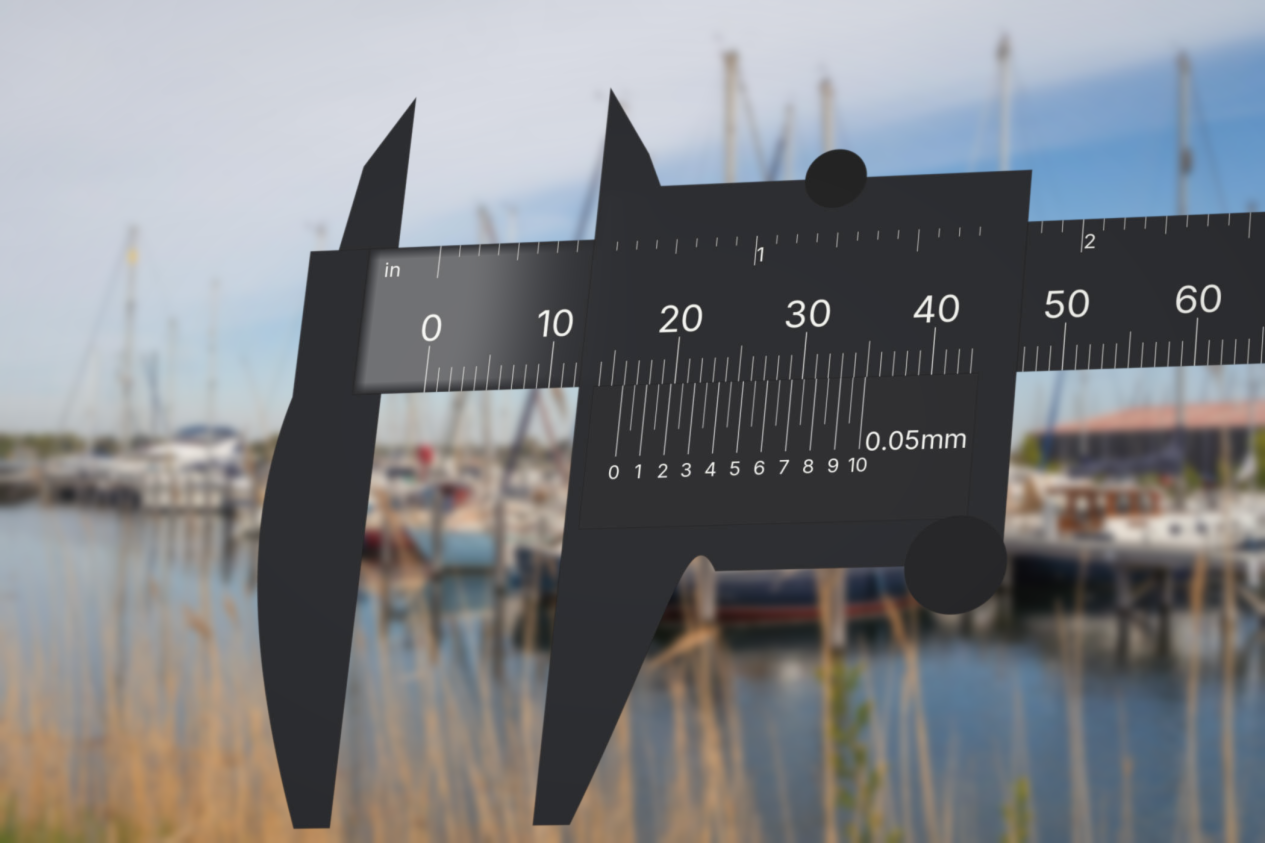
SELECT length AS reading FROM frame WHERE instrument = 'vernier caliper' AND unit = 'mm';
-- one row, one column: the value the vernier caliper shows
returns 15.9 mm
